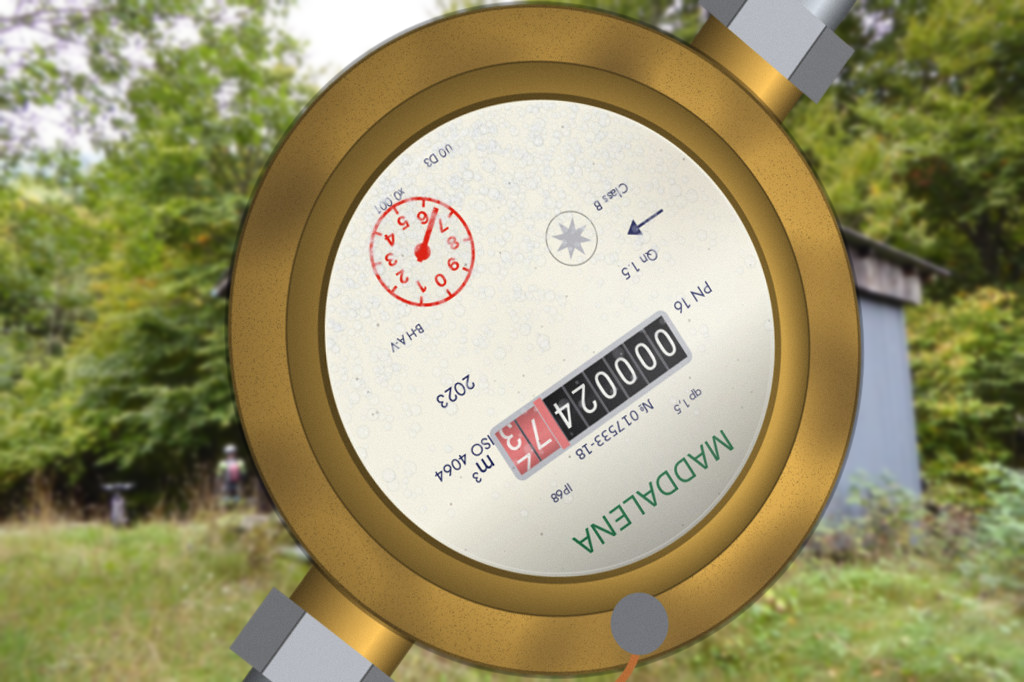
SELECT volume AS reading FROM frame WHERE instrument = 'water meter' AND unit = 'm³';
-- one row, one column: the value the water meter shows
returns 24.726 m³
